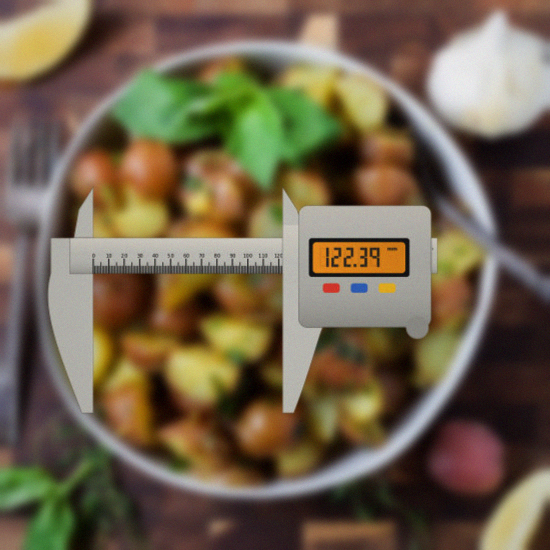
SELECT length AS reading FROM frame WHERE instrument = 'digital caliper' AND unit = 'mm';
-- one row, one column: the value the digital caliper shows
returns 122.39 mm
